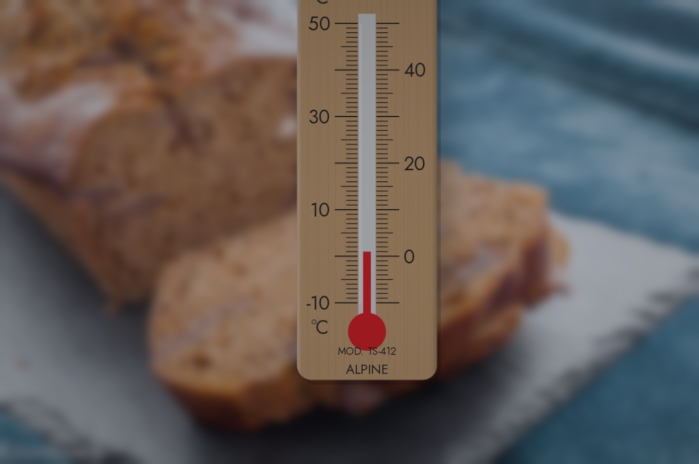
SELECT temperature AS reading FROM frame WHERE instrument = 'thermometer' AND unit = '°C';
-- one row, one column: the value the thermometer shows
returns 1 °C
